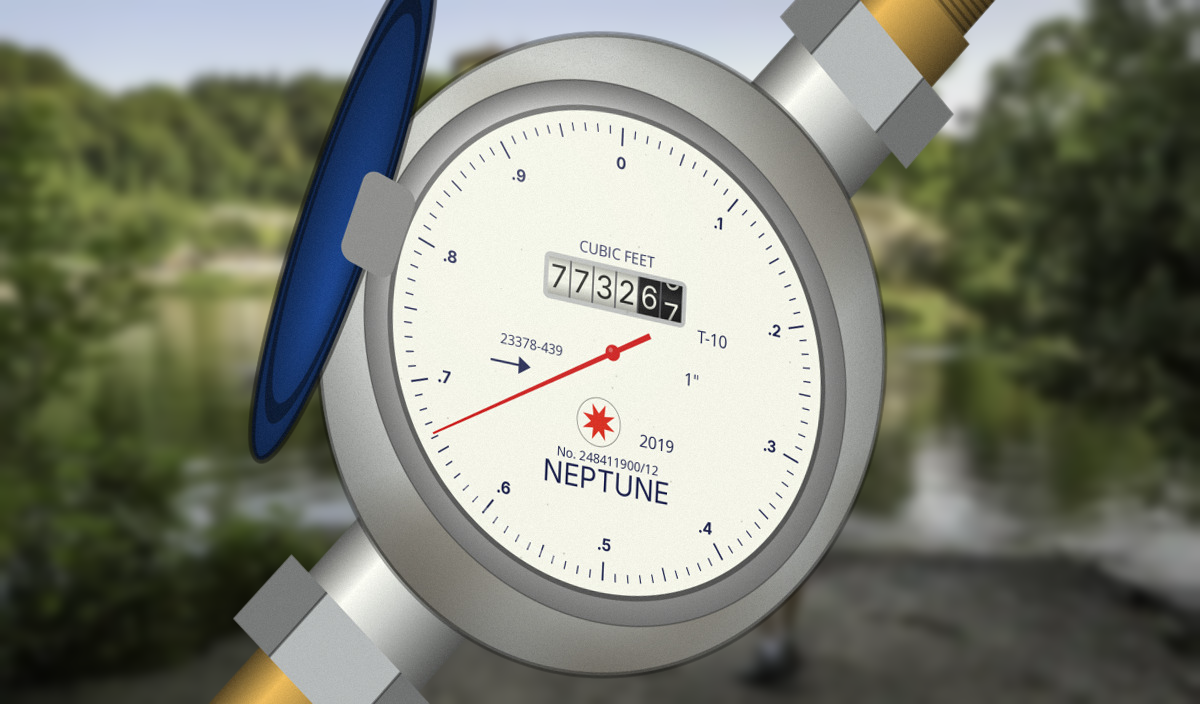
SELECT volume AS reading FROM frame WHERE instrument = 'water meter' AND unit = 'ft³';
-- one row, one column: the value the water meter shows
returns 773266.66 ft³
